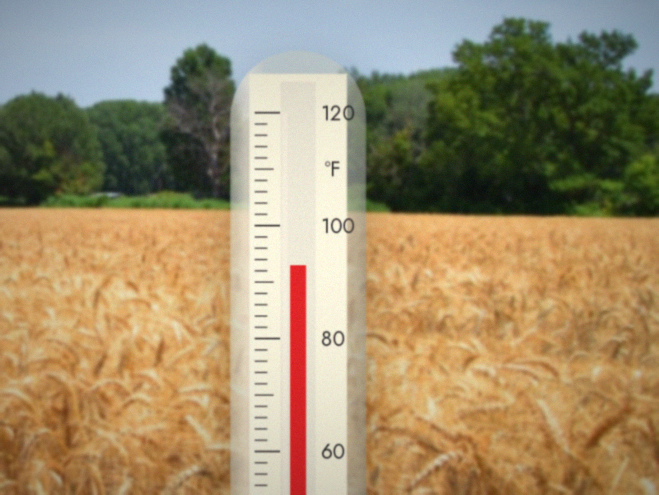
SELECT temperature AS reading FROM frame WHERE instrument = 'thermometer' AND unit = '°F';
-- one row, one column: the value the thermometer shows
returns 93 °F
